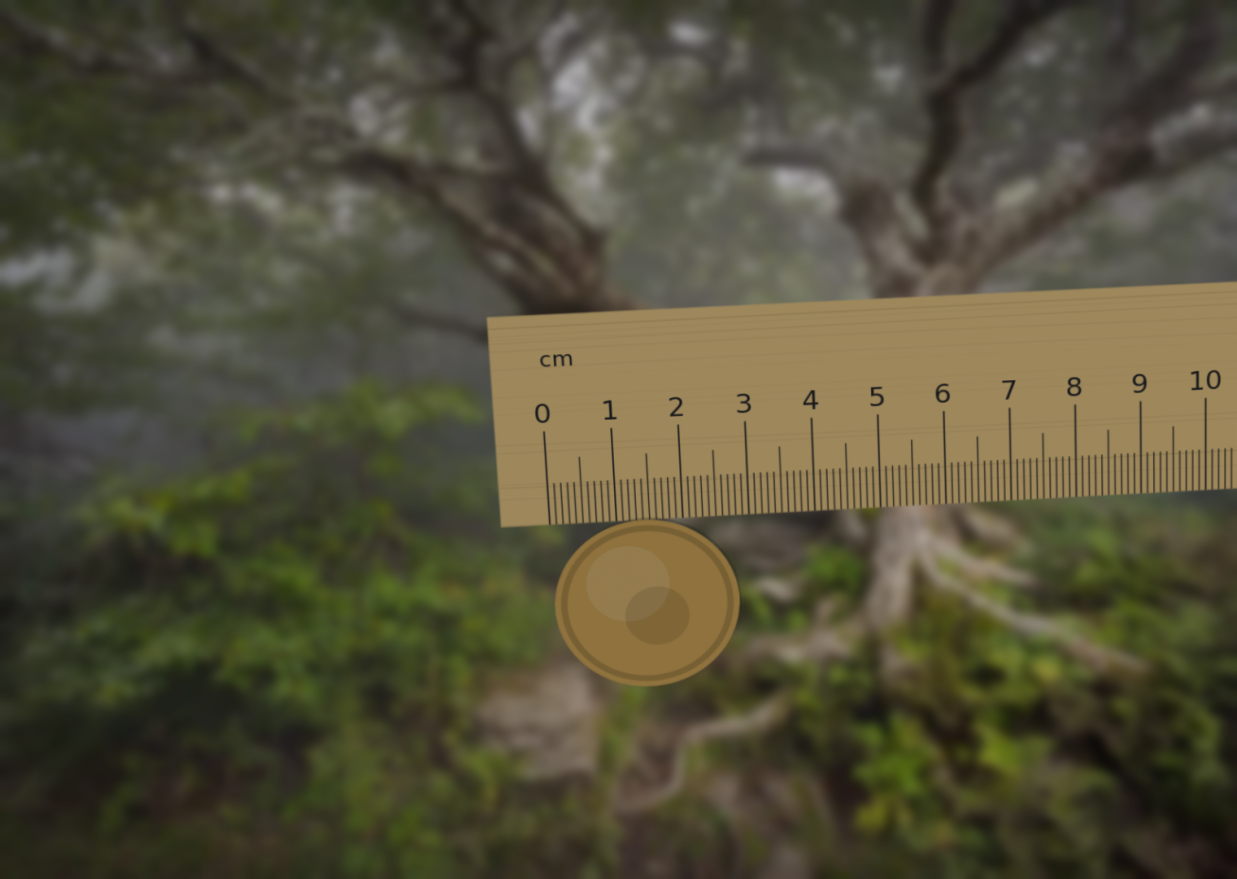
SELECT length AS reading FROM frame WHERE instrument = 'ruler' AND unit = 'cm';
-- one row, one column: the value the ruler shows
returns 2.8 cm
